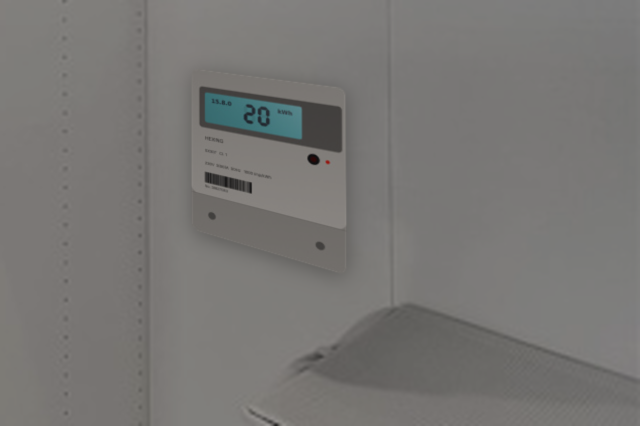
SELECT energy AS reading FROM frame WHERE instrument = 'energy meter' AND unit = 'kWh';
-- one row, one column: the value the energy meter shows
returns 20 kWh
